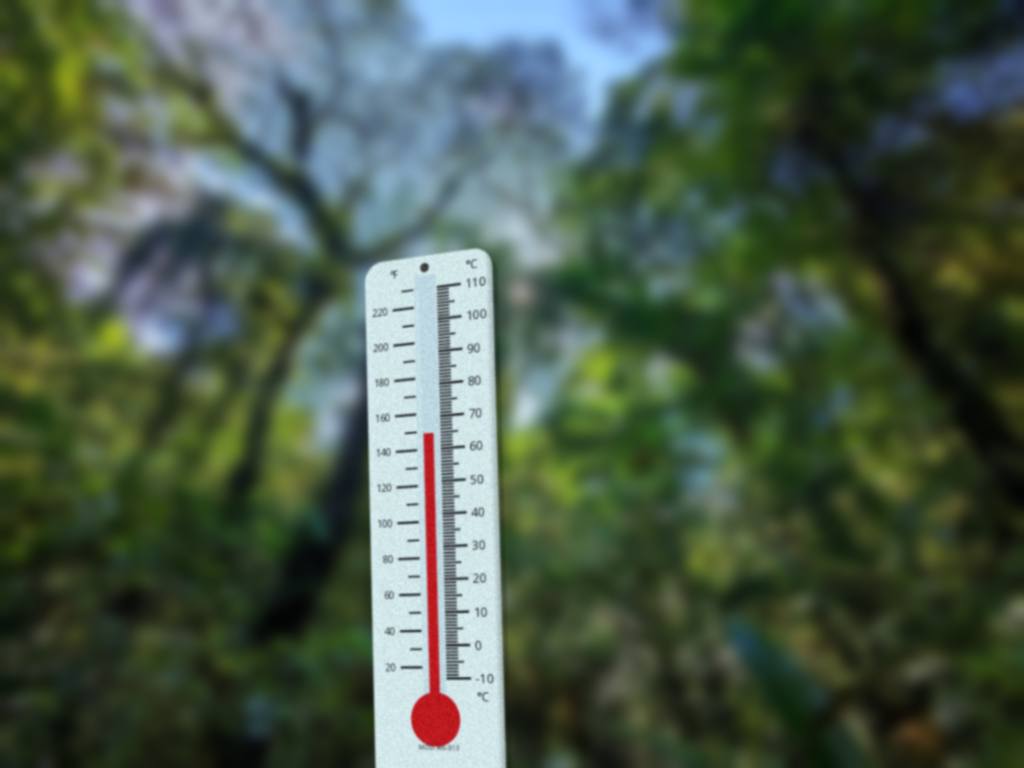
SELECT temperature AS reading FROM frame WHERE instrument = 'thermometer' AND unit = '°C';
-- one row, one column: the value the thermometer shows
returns 65 °C
